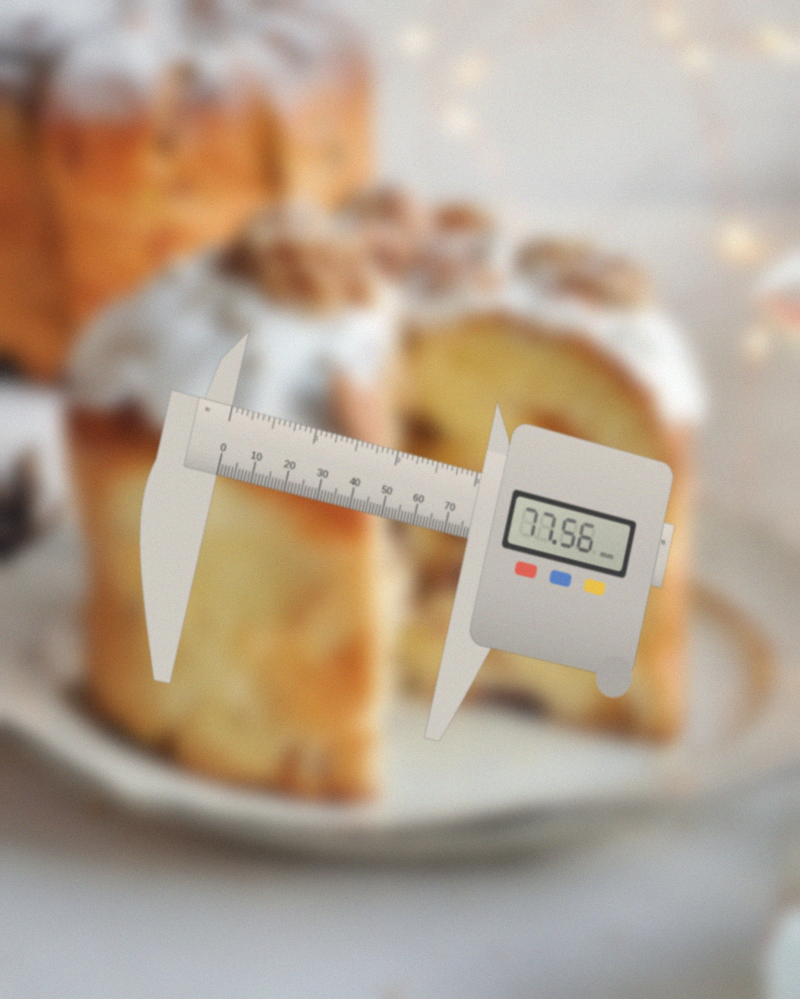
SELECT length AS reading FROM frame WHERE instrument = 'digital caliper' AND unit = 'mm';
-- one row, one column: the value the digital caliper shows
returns 77.56 mm
